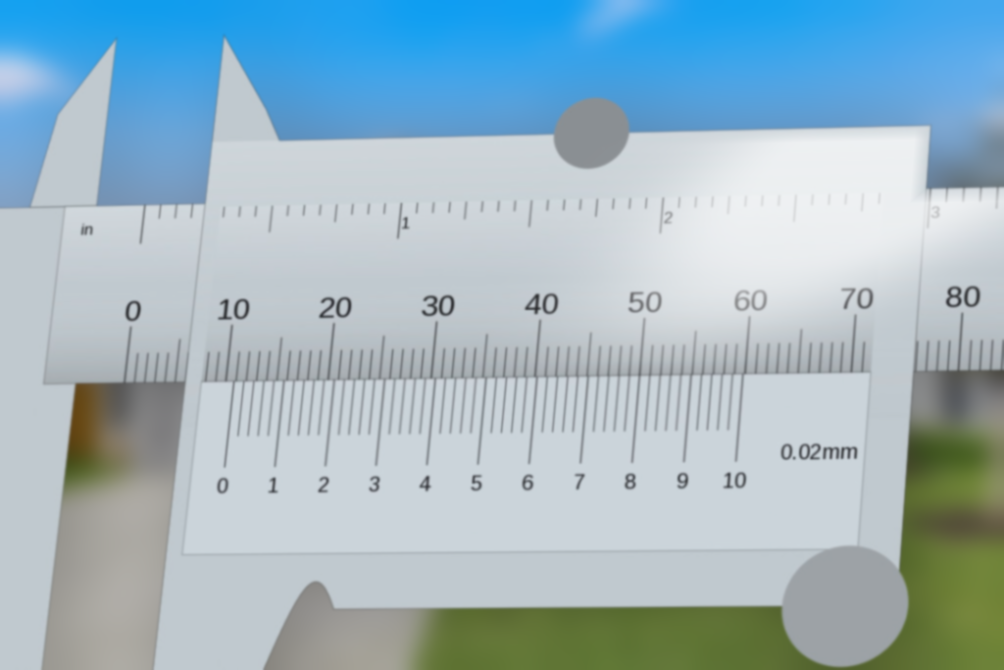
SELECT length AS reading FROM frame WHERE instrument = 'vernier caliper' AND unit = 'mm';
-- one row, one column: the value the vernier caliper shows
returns 10.8 mm
